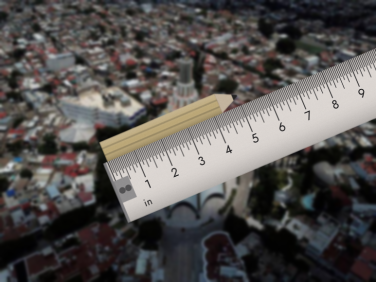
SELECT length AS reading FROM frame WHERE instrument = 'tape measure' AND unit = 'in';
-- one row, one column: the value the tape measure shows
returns 5 in
